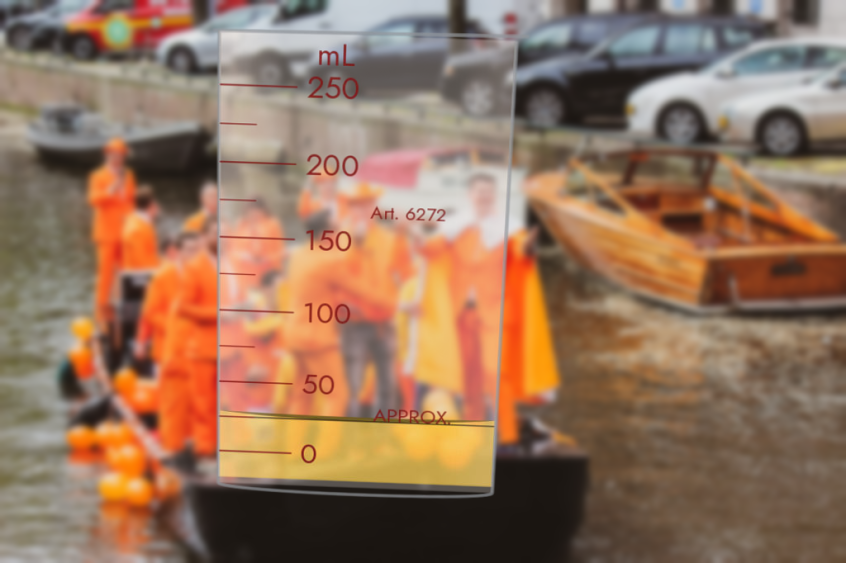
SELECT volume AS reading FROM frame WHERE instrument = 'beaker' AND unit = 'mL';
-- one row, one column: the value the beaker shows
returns 25 mL
